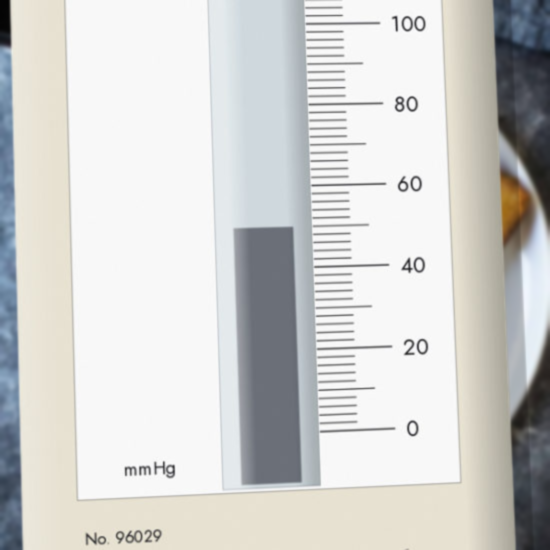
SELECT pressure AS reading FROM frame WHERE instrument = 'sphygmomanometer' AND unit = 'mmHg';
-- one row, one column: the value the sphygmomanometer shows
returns 50 mmHg
